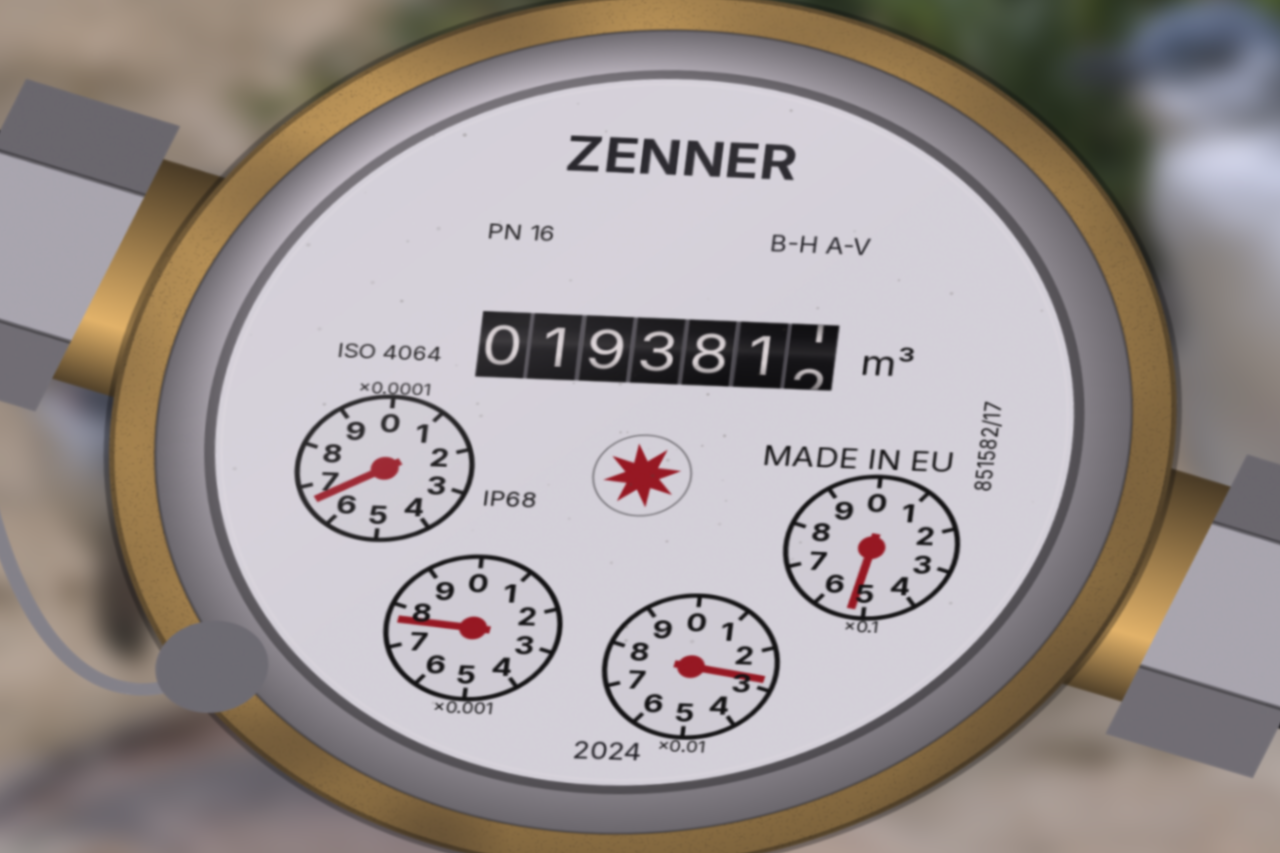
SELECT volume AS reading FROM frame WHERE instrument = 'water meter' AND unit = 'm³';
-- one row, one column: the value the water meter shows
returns 193811.5276 m³
